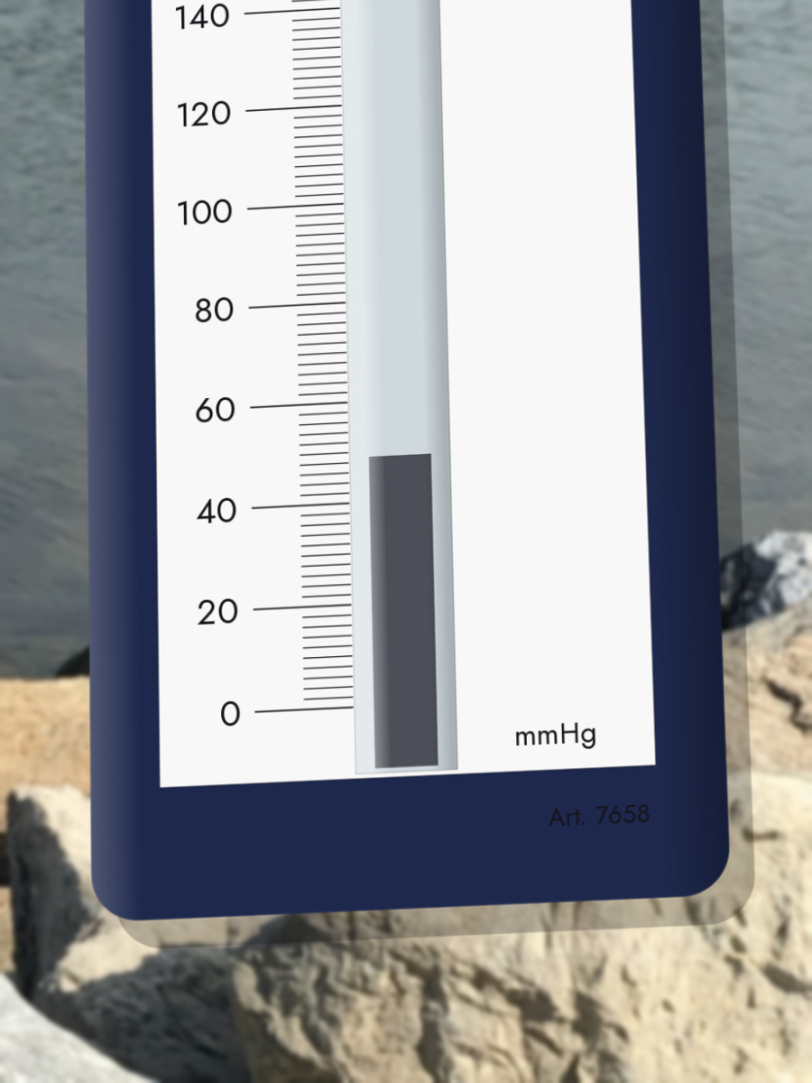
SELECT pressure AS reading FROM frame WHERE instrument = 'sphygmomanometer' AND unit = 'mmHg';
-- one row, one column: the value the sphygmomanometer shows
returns 49 mmHg
